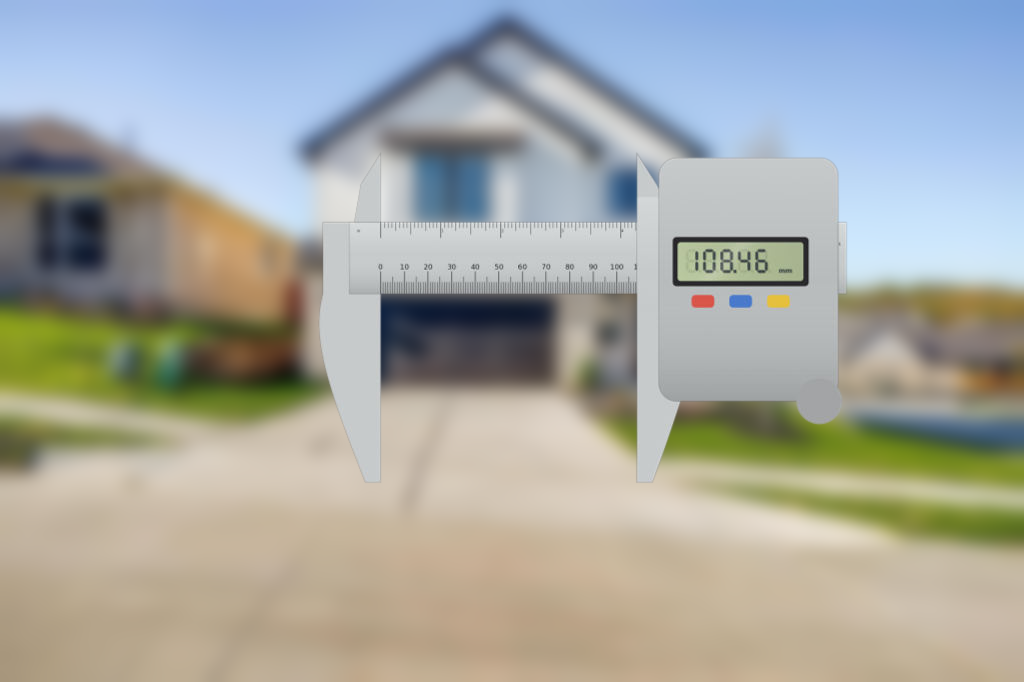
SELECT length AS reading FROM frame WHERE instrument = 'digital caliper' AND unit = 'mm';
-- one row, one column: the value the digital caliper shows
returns 108.46 mm
